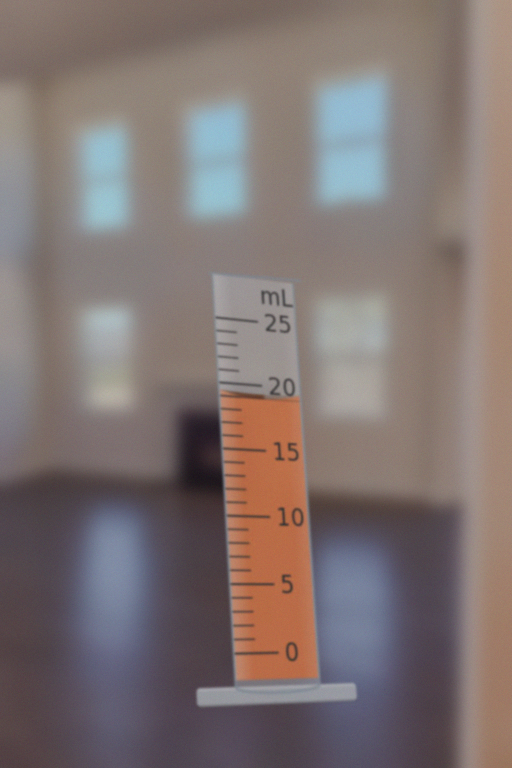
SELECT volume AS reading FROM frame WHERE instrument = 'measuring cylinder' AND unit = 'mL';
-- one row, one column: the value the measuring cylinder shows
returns 19 mL
